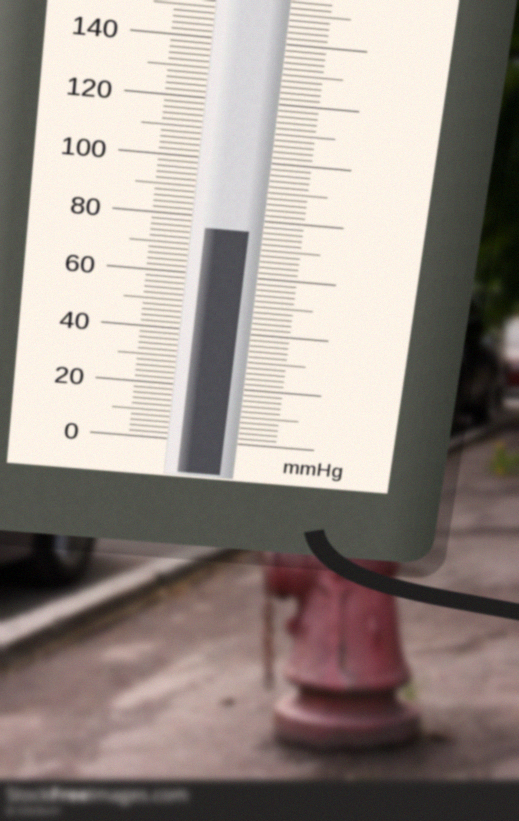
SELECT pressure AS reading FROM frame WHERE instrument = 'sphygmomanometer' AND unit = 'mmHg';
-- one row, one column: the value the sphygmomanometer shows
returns 76 mmHg
